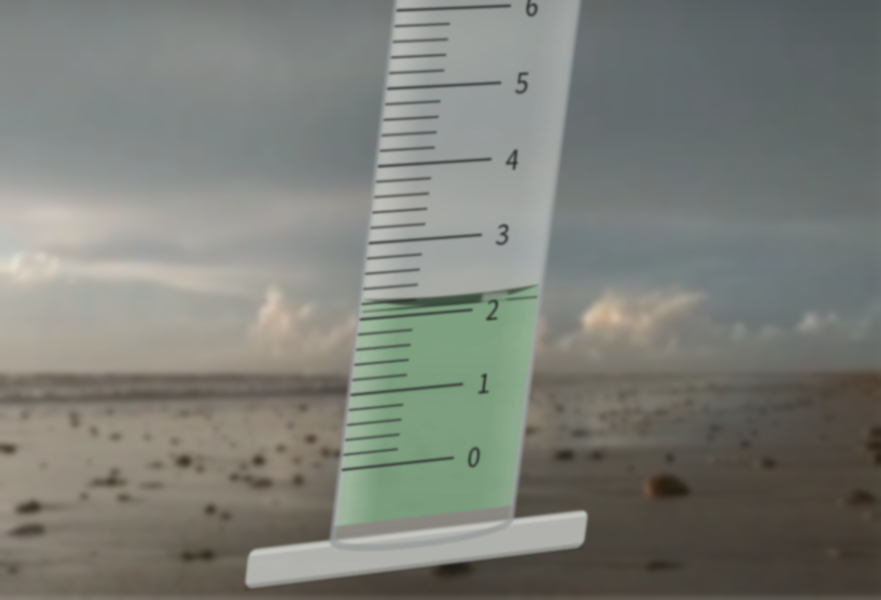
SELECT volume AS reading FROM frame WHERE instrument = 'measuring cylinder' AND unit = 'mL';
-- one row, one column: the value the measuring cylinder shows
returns 2.1 mL
